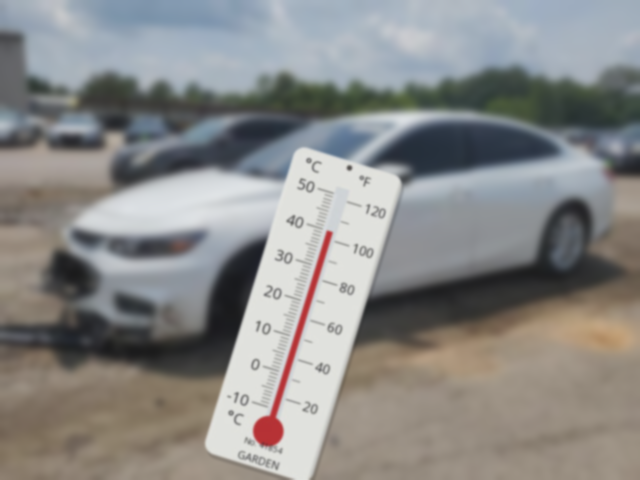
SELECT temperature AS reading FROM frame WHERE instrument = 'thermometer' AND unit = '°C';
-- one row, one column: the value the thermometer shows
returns 40 °C
